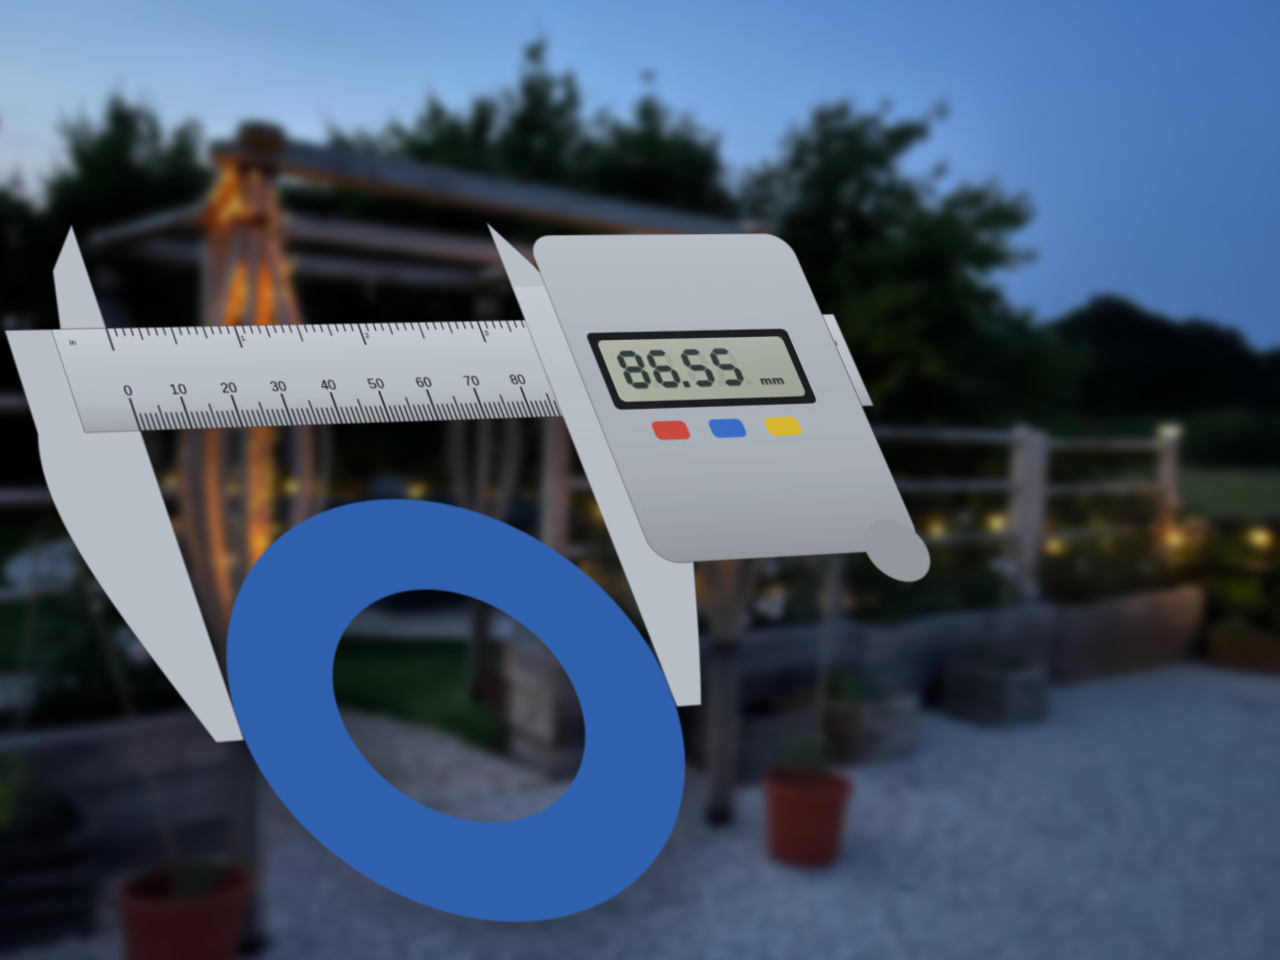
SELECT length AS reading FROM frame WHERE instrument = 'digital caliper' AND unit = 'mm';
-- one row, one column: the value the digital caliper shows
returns 86.55 mm
